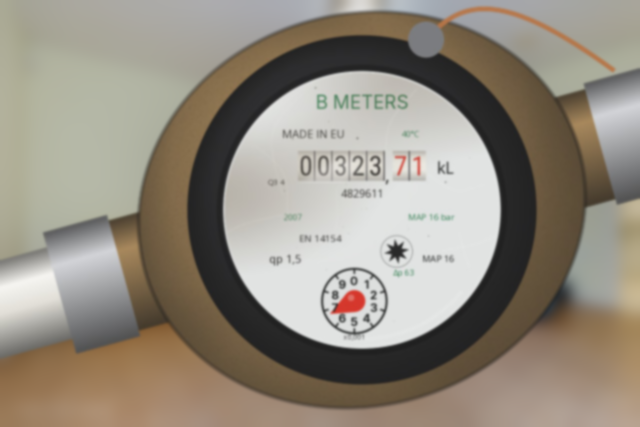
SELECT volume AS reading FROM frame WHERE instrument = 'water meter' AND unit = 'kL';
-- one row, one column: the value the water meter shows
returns 323.716 kL
